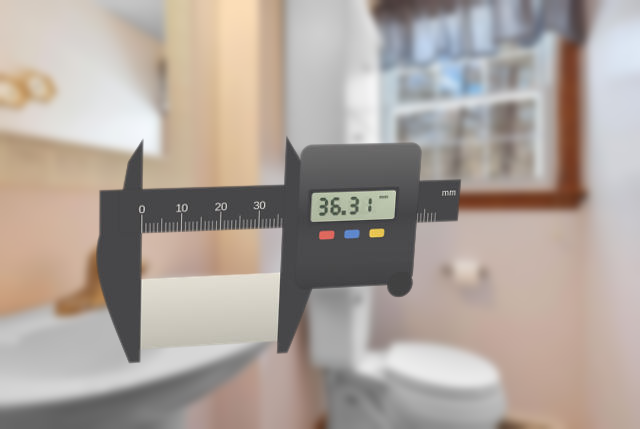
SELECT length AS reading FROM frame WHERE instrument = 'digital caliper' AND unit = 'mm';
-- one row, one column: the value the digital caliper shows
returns 36.31 mm
